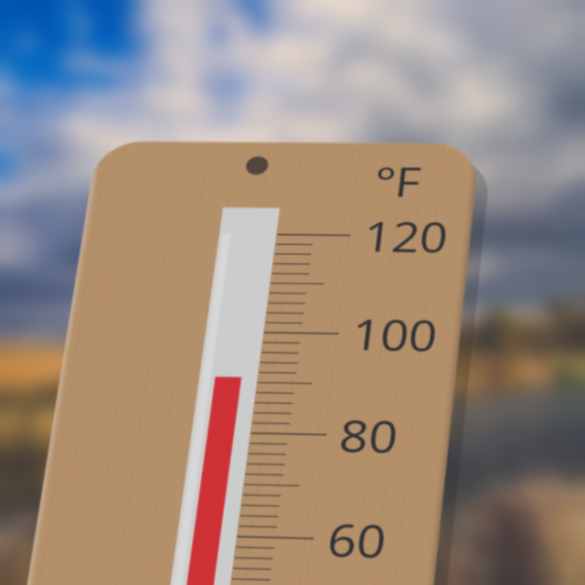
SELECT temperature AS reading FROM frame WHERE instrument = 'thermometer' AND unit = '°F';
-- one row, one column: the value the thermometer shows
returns 91 °F
